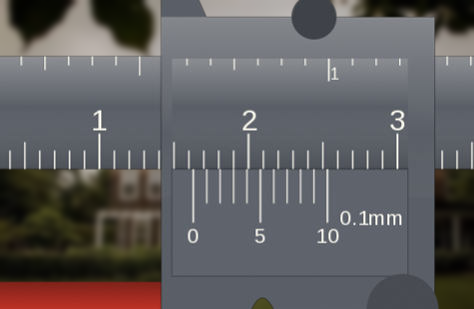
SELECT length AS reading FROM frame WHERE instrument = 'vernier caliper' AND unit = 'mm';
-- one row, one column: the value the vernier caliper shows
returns 16.3 mm
